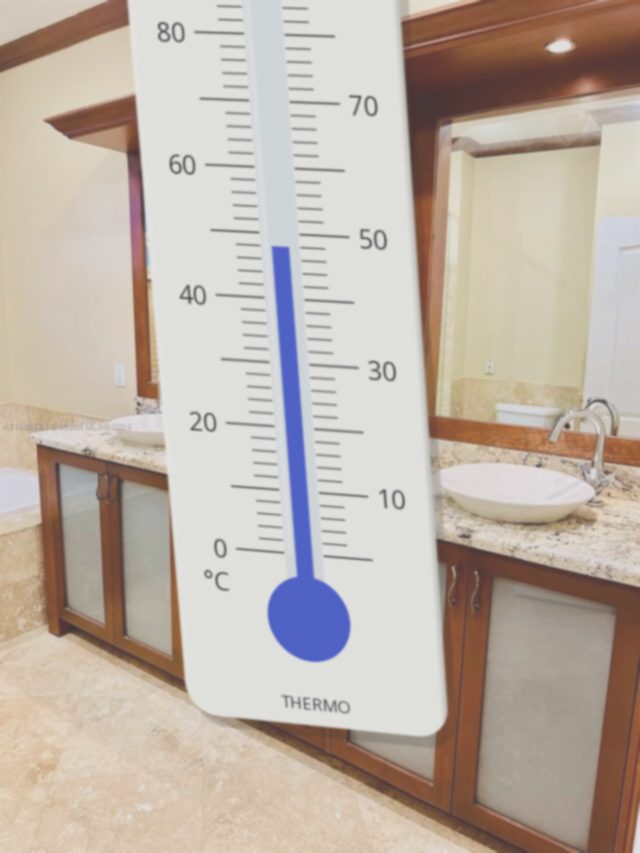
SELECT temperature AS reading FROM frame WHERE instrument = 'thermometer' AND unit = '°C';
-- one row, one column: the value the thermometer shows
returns 48 °C
